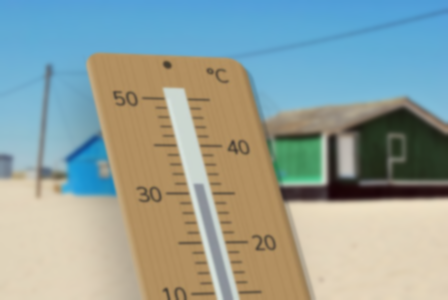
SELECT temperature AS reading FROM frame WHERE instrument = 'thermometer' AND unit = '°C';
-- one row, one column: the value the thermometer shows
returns 32 °C
